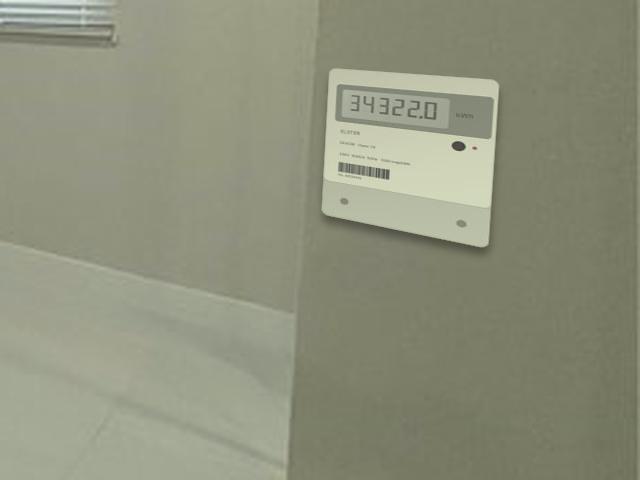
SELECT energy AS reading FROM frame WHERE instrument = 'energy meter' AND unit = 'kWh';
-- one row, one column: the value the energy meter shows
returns 34322.0 kWh
